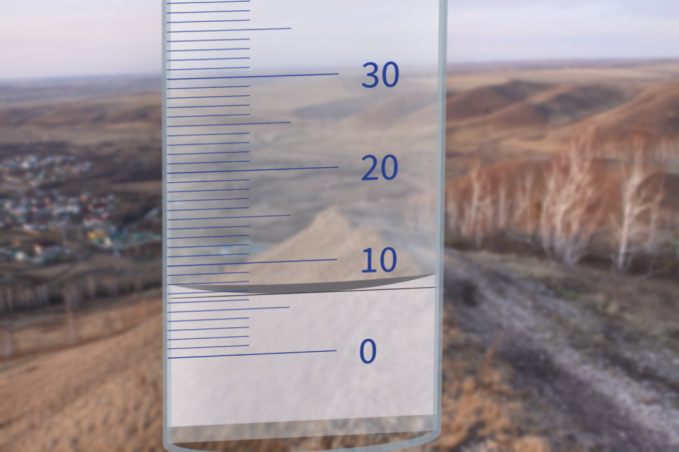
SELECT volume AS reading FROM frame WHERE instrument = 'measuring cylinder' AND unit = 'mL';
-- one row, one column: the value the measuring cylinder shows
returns 6.5 mL
